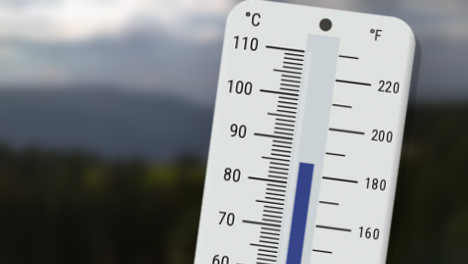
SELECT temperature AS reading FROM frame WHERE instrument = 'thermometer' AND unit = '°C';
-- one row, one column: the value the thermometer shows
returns 85 °C
